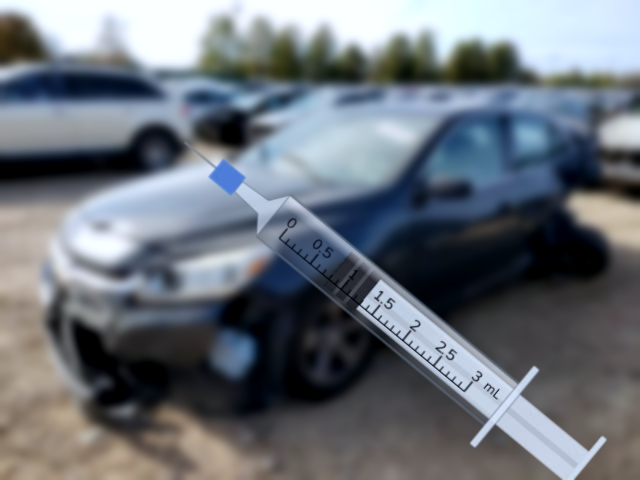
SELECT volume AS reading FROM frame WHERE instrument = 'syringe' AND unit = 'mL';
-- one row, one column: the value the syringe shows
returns 0.8 mL
